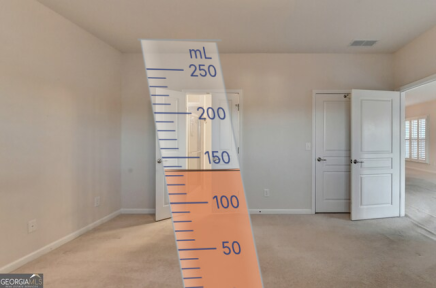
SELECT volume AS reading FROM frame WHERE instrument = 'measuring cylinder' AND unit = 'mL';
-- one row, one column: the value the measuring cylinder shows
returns 135 mL
